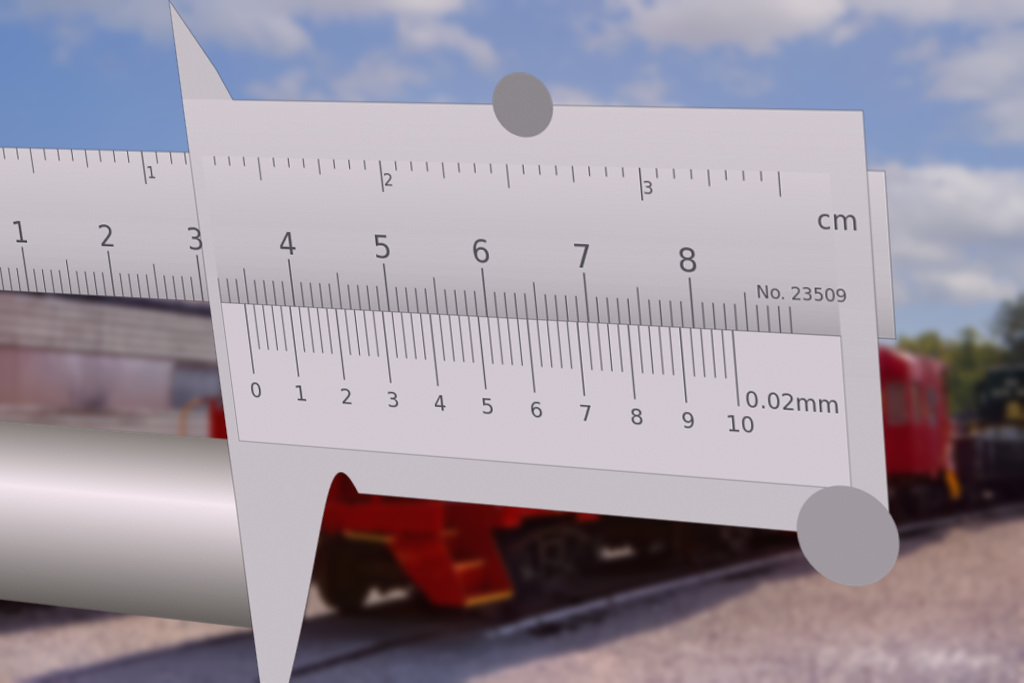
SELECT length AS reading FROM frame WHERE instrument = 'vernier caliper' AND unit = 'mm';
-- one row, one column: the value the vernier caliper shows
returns 34.6 mm
